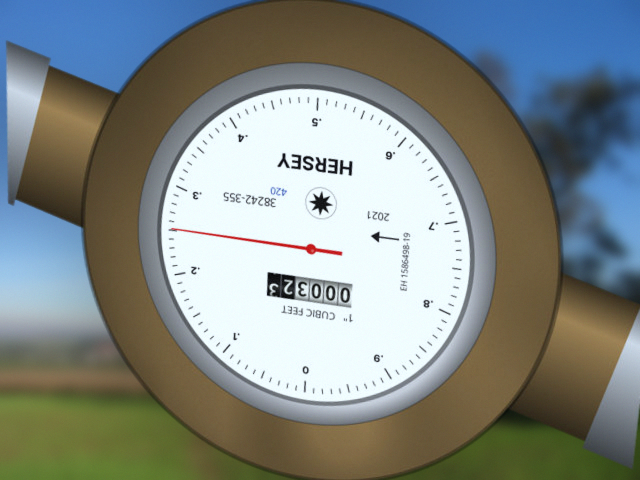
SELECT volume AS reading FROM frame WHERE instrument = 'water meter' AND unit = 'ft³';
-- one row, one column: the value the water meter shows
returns 323.25 ft³
